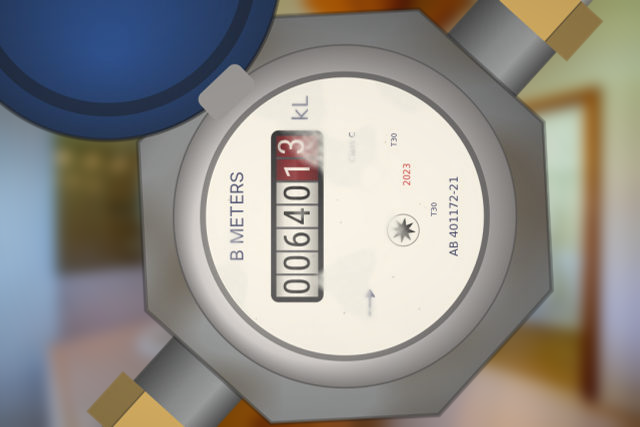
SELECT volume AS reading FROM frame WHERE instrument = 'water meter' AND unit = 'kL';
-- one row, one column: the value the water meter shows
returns 640.13 kL
